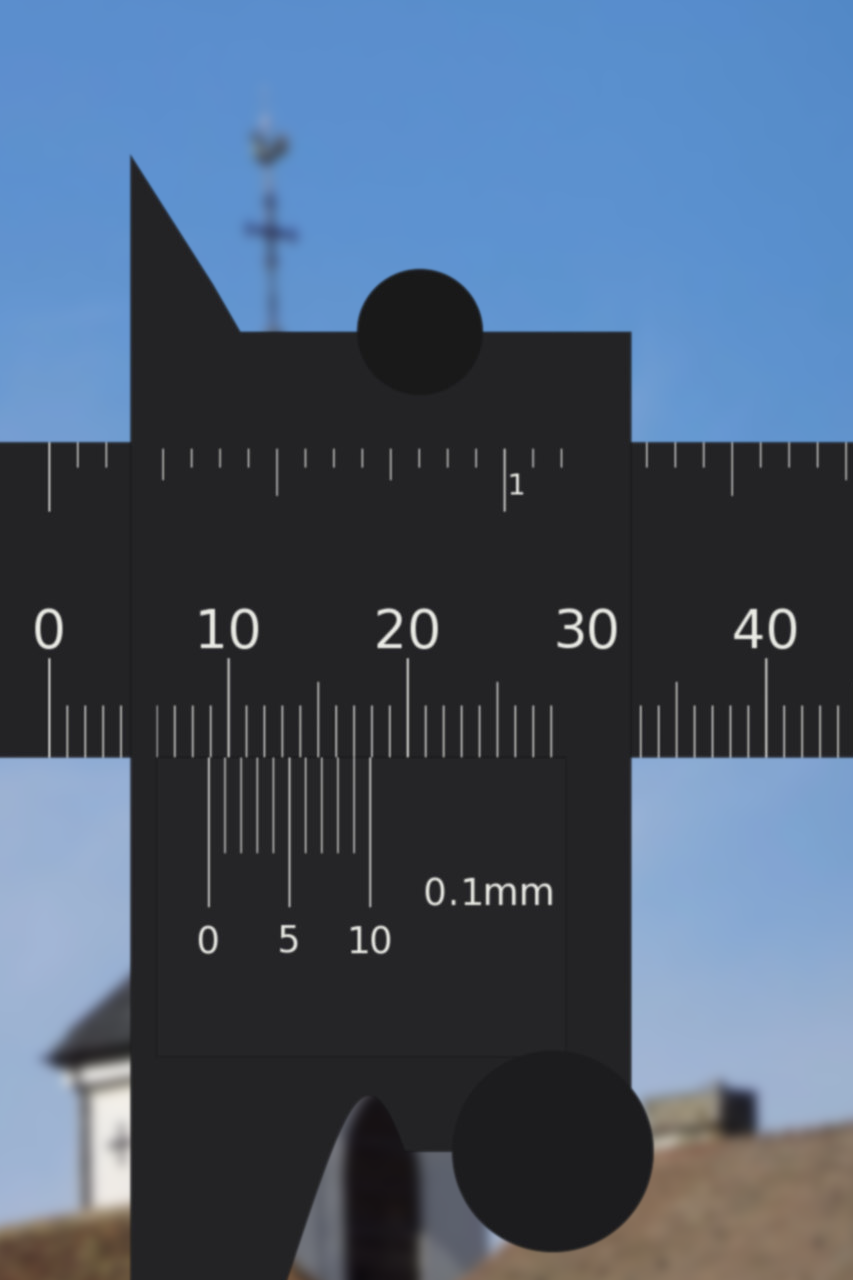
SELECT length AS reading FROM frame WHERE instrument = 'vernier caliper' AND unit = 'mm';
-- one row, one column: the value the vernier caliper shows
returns 8.9 mm
